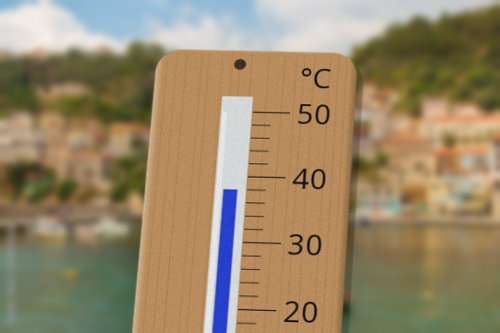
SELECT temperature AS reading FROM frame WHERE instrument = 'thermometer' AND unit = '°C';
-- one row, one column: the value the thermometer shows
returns 38 °C
